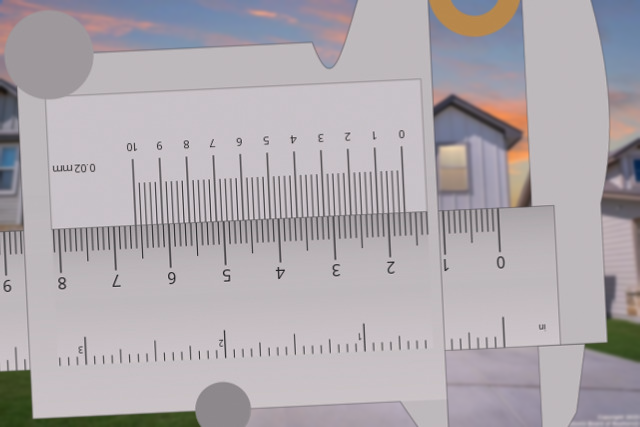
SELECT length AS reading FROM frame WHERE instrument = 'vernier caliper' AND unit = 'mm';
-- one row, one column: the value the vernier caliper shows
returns 17.0 mm
